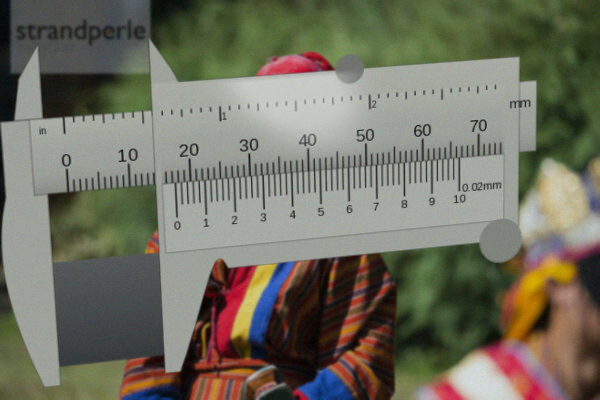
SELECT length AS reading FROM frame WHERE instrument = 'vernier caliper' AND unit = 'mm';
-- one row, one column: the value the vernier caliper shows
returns 17.5 mm
